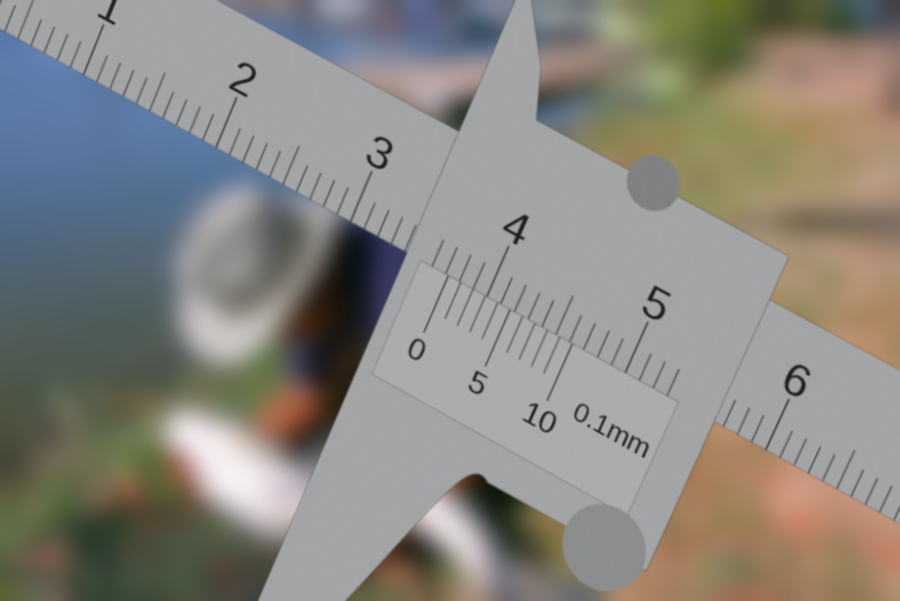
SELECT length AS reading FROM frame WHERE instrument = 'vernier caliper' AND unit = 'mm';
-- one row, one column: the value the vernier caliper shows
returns 37.2 mm
